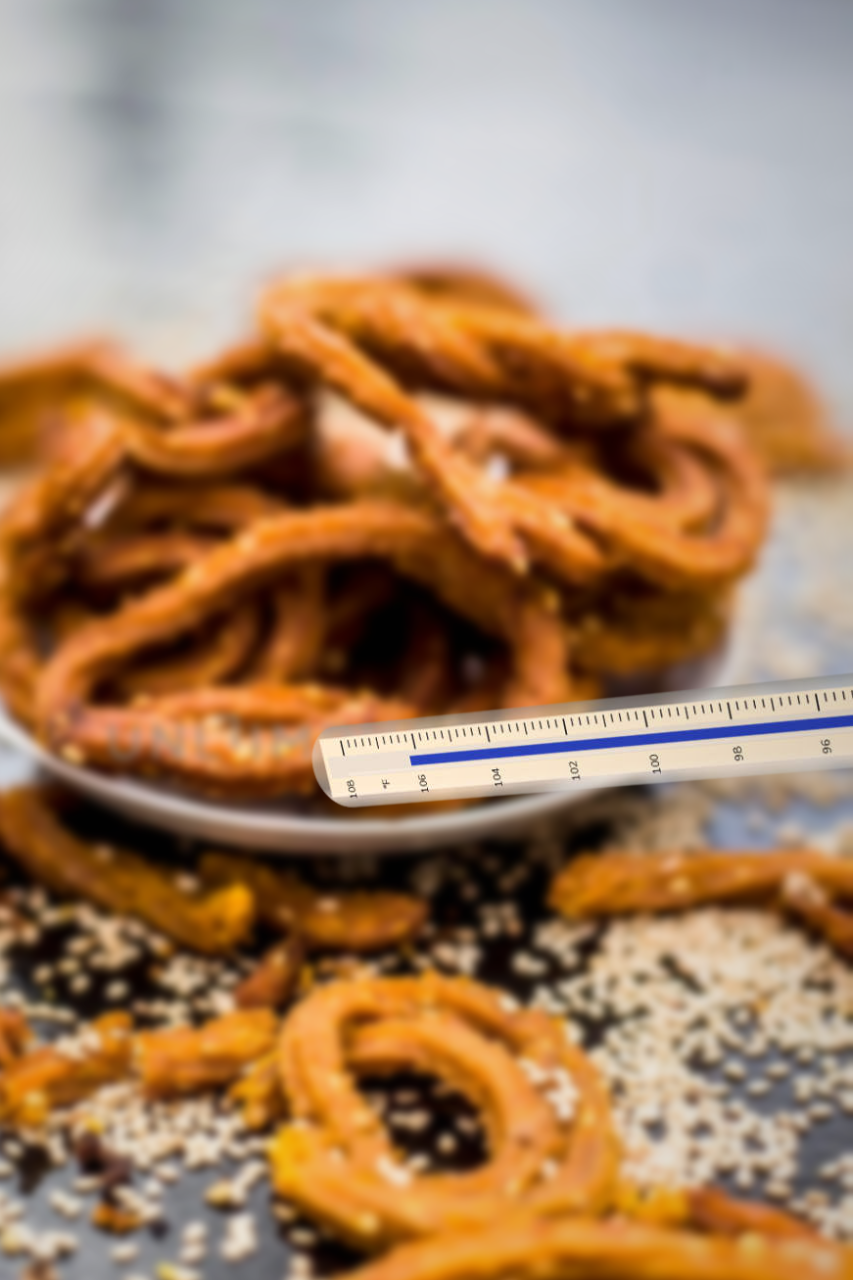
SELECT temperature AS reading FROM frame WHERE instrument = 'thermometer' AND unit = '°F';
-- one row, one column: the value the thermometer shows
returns 106.2 °F
